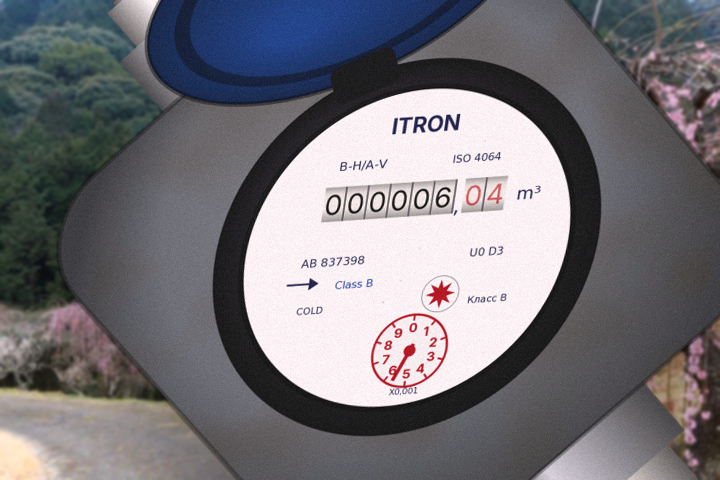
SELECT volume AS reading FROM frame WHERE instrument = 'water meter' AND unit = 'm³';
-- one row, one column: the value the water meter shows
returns 6.045 m³
